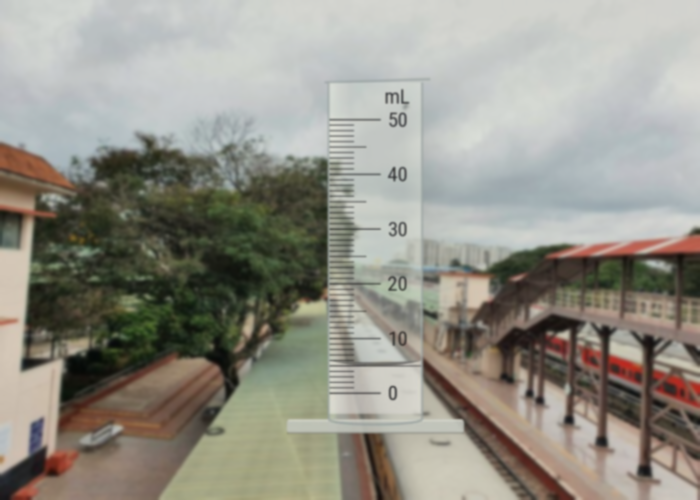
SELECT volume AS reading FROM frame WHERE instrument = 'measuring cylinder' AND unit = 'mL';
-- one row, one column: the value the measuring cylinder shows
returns 5 mL
